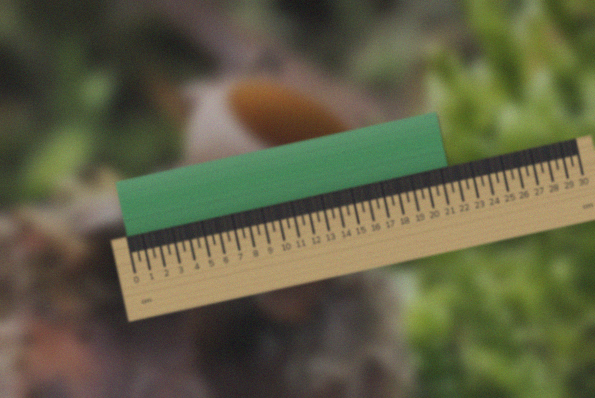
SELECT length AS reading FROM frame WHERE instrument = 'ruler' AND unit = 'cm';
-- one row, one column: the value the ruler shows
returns 21.5 cm
